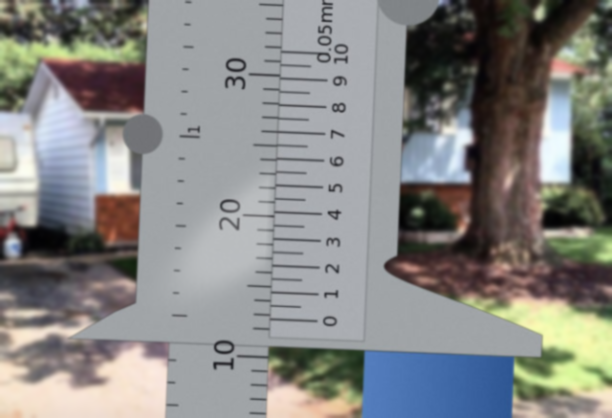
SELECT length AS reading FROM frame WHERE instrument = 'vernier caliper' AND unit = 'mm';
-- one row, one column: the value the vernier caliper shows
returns 12.7 mm
